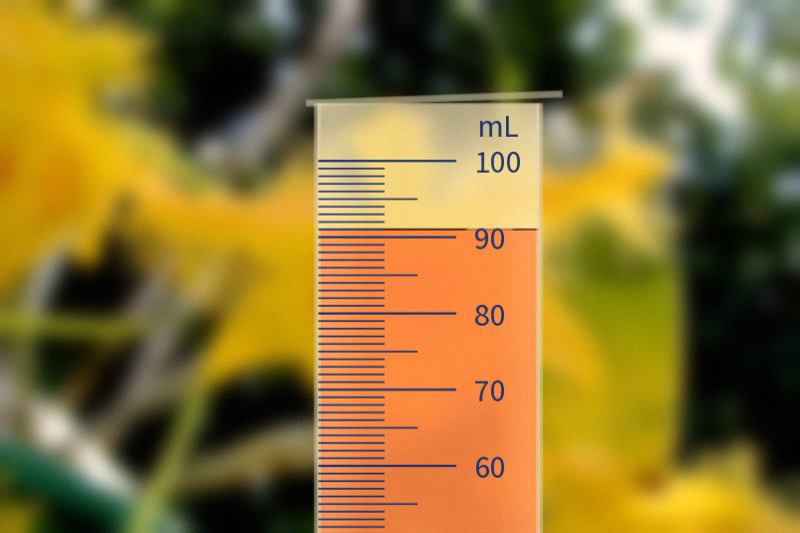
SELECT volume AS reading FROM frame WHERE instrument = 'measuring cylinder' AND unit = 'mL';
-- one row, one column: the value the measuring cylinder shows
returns 91 mL
